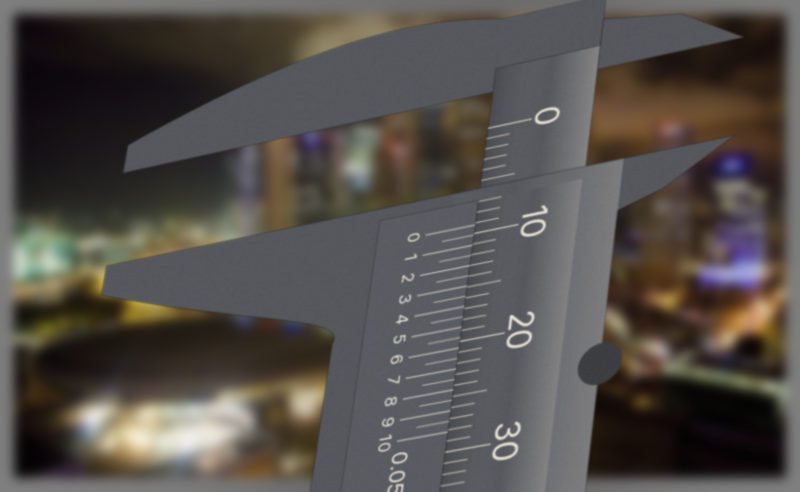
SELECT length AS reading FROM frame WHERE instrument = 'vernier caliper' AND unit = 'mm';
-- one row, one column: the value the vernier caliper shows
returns 9.2 mm
